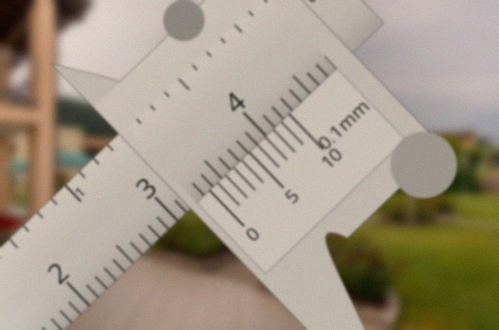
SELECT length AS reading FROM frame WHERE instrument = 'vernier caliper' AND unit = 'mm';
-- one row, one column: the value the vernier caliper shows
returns 33.6 mm
